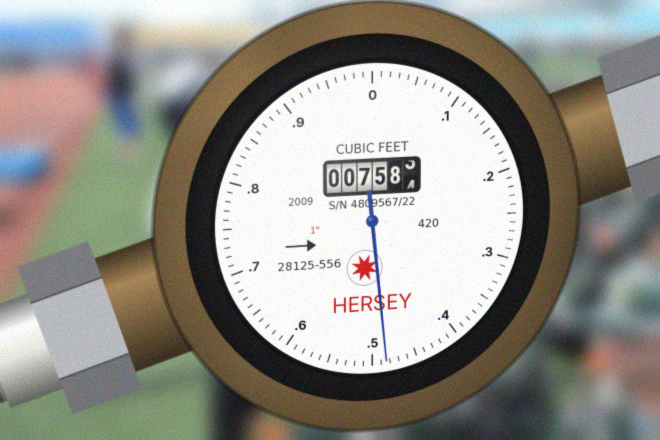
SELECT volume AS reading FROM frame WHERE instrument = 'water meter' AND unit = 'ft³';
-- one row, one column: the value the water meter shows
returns 7583.48 ft³
